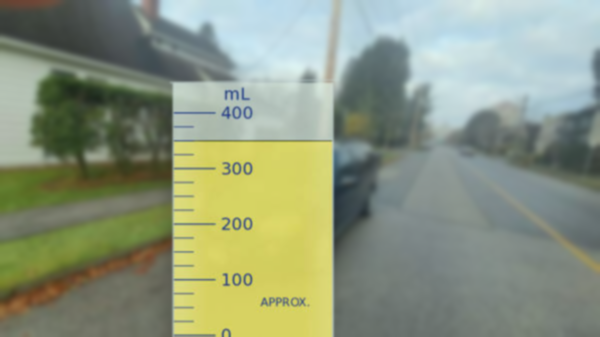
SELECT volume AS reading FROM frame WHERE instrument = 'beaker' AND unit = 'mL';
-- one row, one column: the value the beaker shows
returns 350 mL
